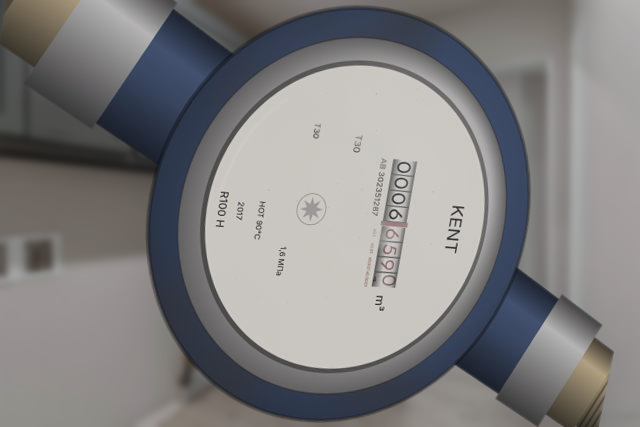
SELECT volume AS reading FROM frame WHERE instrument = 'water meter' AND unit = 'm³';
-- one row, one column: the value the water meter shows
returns 6.6590 m³
